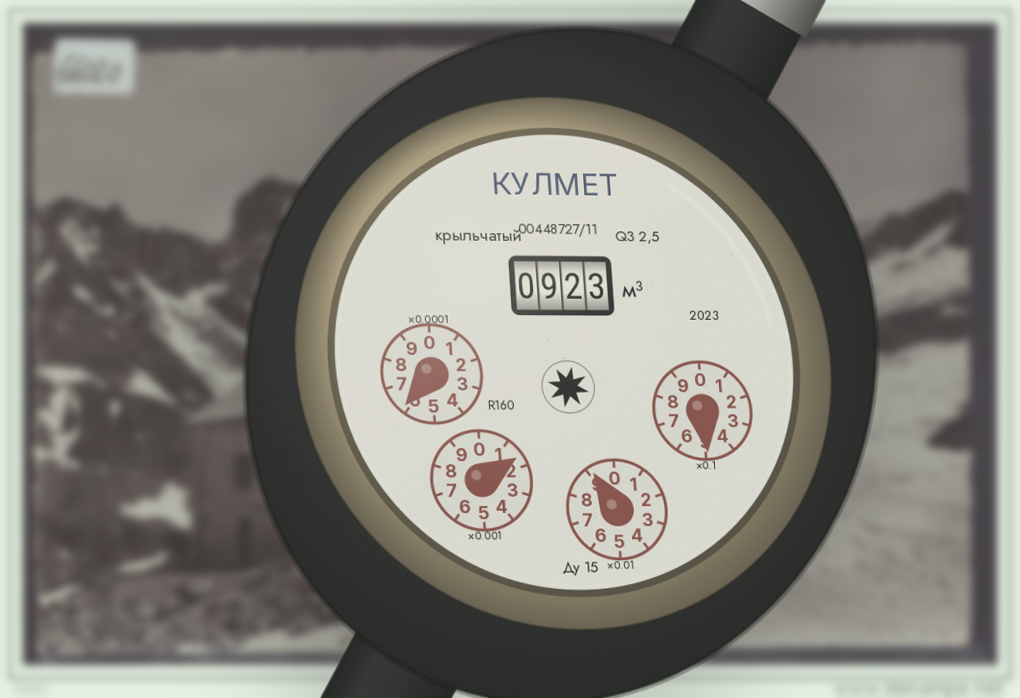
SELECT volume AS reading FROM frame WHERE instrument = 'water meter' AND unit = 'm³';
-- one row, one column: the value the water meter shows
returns 923.4916 m³
